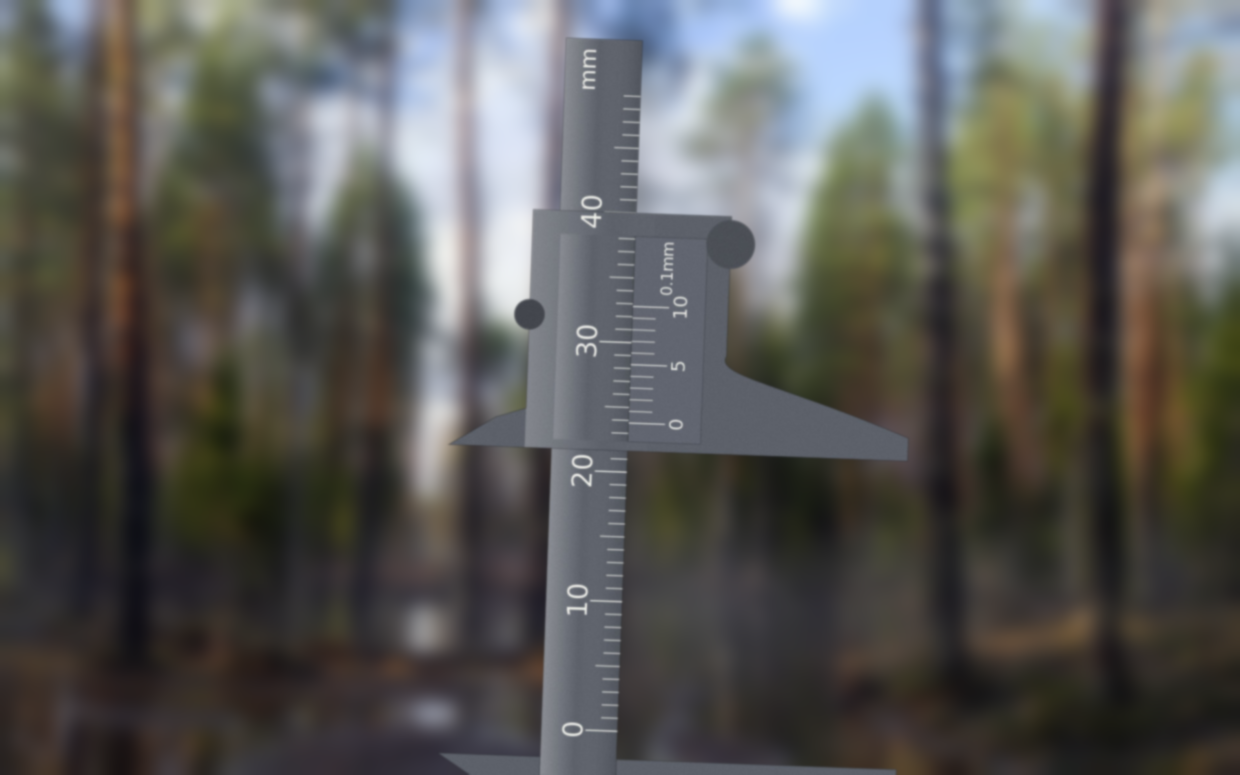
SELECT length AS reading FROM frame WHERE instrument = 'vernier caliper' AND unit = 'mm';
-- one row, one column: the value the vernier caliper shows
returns 23.8 mm
